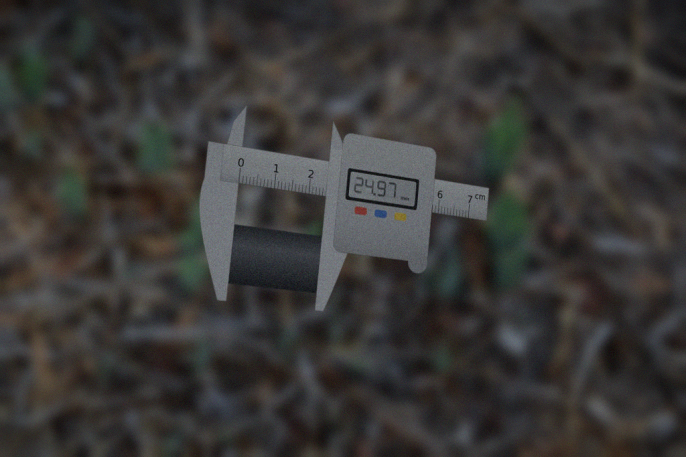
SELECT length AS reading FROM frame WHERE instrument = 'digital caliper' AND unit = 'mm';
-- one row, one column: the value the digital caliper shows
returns 24.97 mm
